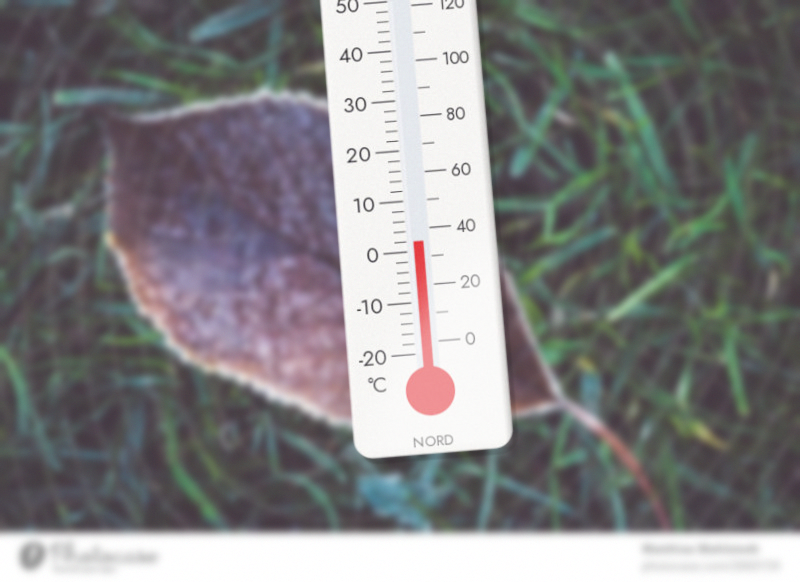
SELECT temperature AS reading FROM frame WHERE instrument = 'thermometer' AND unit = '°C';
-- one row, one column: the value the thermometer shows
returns 2 °C
